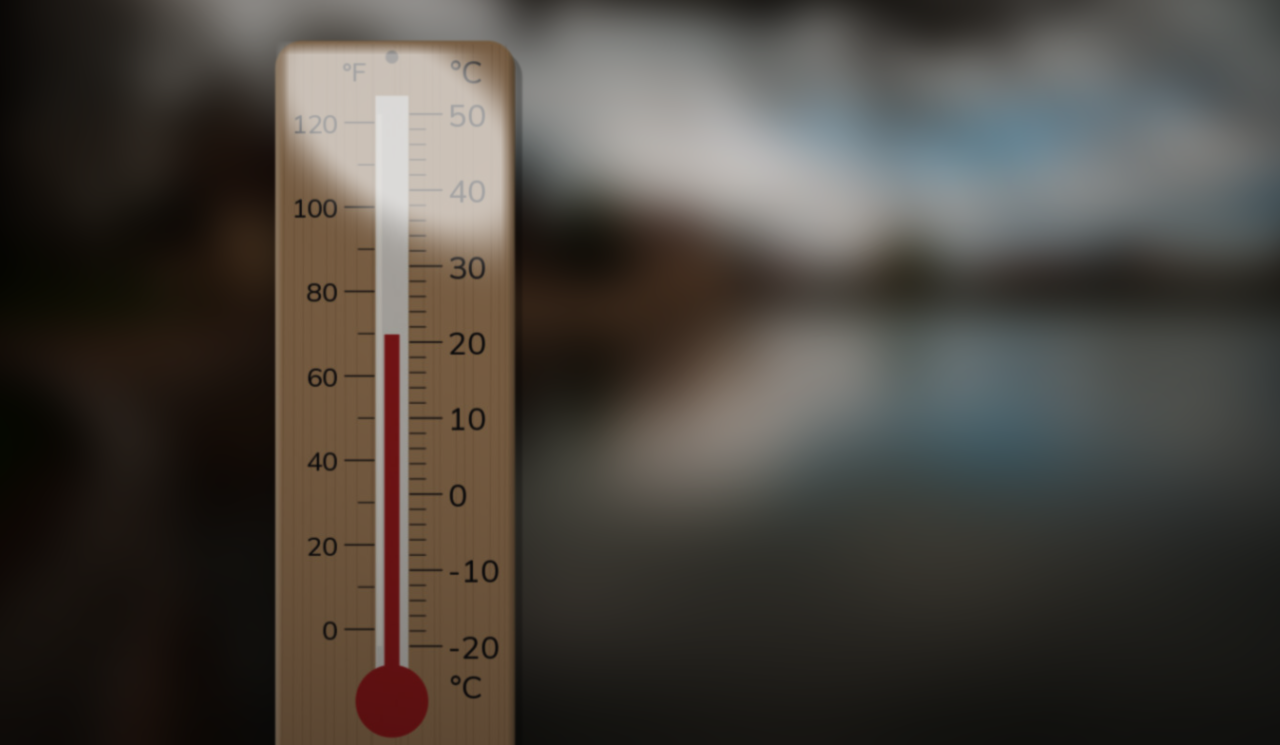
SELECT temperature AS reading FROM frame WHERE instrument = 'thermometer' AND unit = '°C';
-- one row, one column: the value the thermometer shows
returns 21 °C
